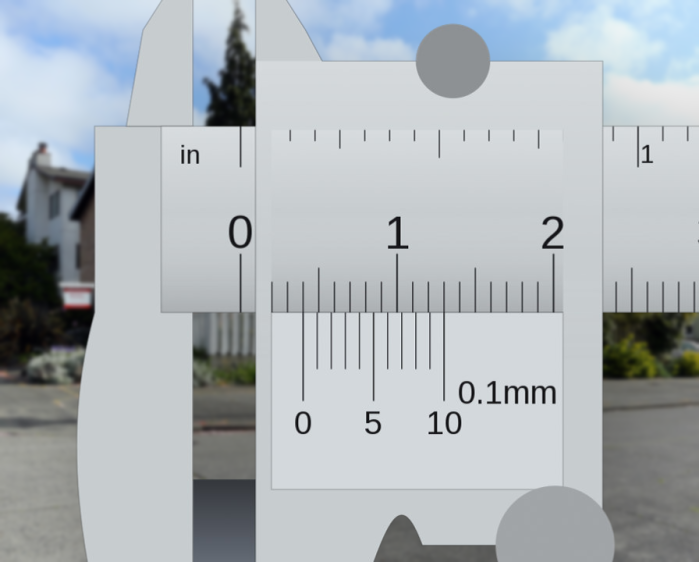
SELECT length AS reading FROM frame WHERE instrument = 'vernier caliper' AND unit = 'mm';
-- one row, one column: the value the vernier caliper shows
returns 4.0 mm
